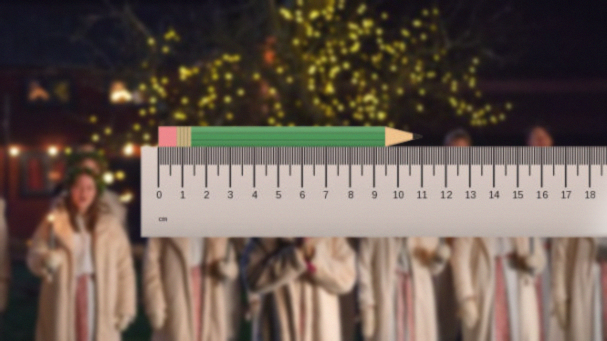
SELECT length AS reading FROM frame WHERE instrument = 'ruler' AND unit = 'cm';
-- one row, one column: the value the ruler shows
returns 11 cm
